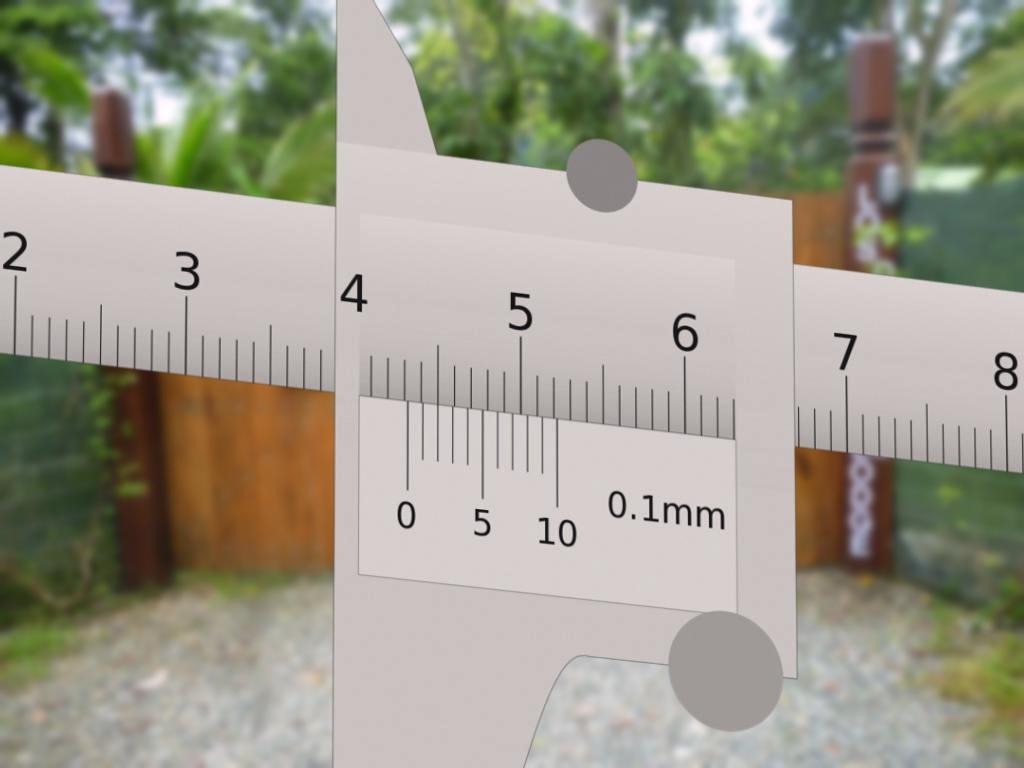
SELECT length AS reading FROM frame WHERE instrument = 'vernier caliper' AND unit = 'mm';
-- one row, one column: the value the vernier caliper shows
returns 43.2 mm
